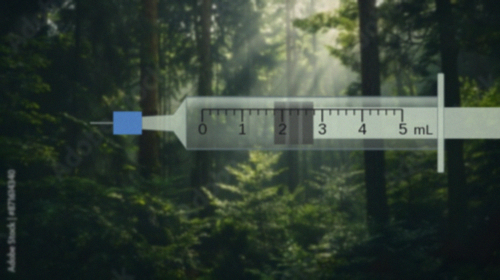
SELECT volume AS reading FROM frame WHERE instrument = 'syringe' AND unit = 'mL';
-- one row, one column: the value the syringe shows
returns 1.8 mL
